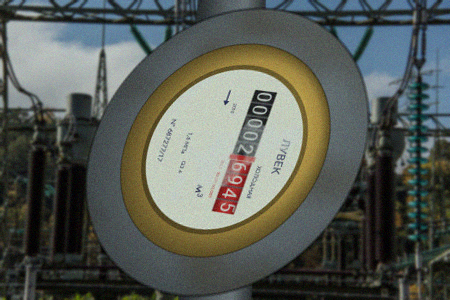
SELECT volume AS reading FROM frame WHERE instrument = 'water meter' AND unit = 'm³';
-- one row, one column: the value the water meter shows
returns 2.6945 m³
